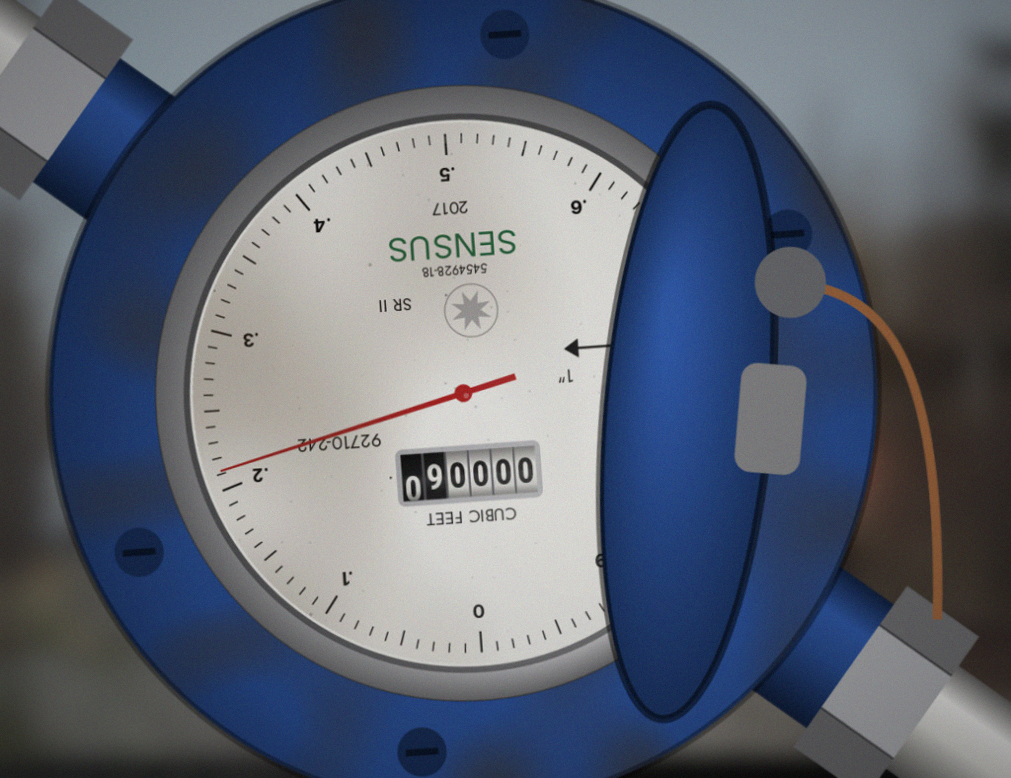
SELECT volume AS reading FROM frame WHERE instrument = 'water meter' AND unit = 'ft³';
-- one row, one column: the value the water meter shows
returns 60.21 ft³
